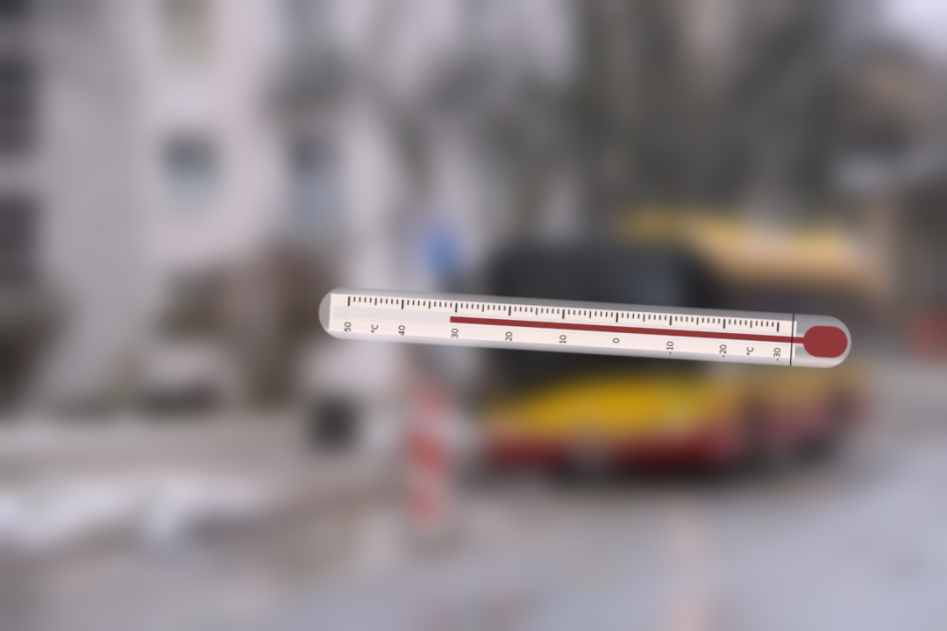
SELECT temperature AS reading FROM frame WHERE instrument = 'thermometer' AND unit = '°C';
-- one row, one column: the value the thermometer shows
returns 31 °C
